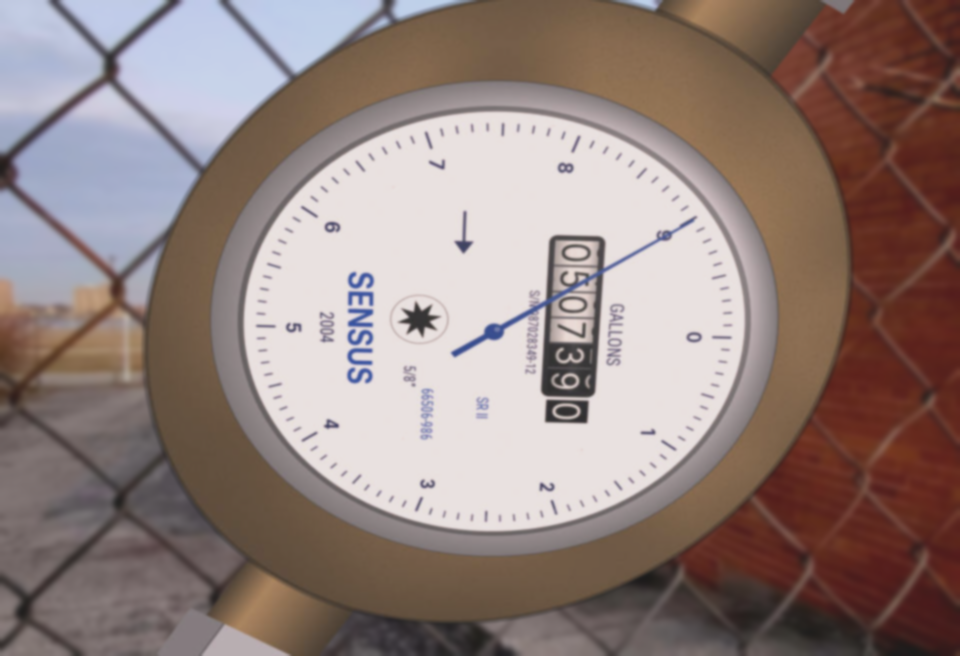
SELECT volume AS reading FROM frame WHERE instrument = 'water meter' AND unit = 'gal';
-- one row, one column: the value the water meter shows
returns 507389.0 gal
